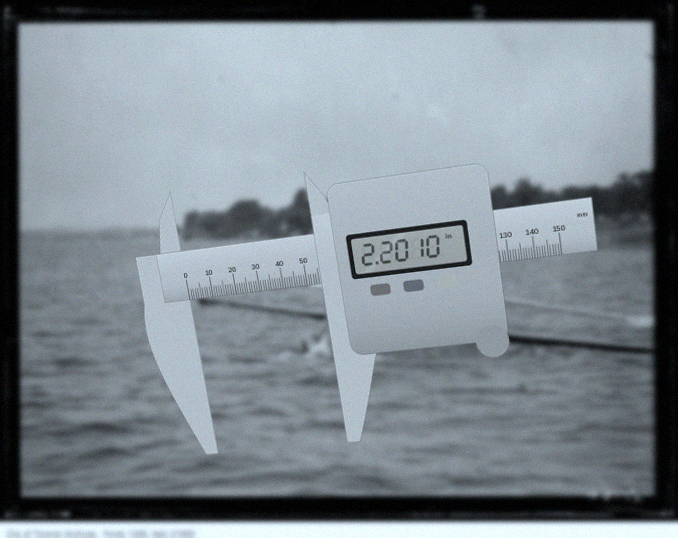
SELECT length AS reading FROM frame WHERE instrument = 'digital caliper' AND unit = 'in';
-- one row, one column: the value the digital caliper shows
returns 2.2010 in
